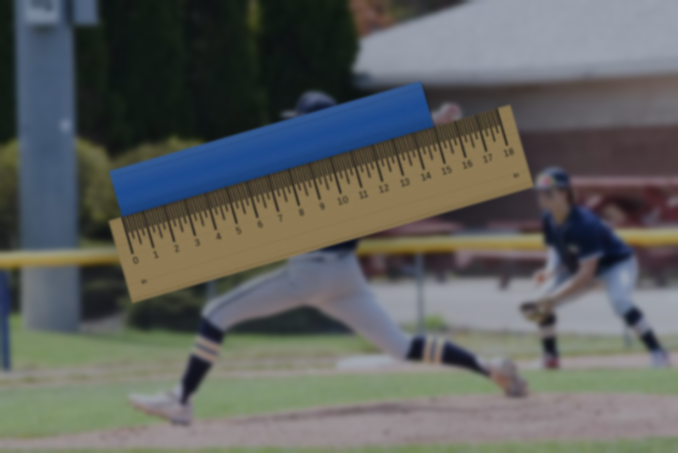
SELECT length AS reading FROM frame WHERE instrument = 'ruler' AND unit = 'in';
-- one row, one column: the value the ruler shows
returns 15 in
